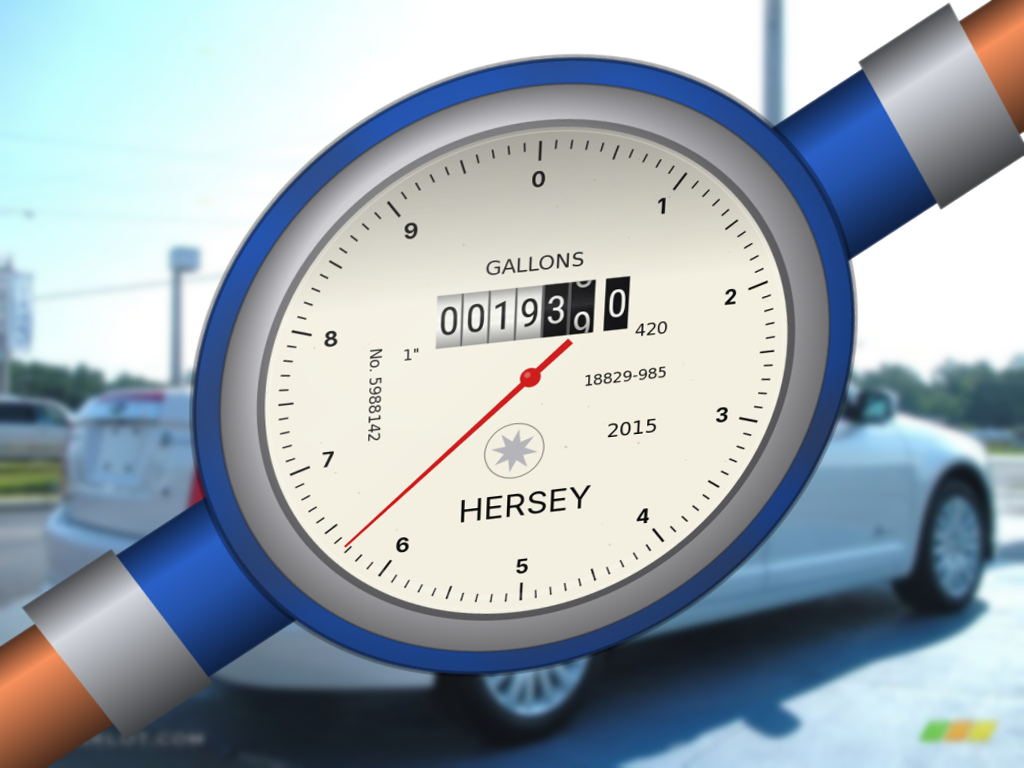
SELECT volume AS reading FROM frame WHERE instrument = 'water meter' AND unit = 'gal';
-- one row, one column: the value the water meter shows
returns 19386.3 gal
